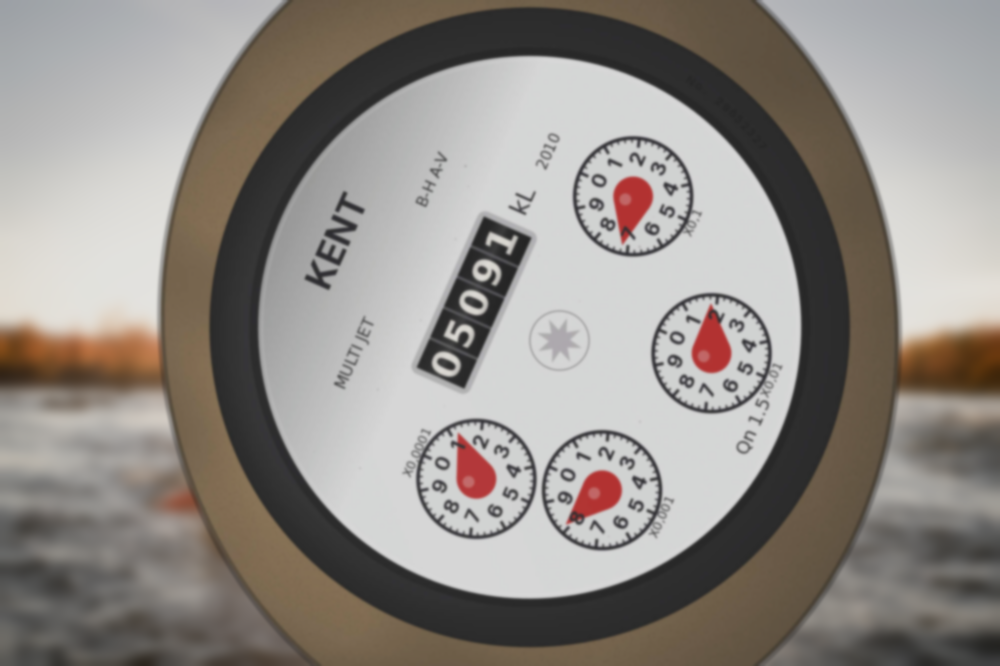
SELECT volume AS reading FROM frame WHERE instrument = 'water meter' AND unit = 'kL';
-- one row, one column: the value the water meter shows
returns 5091.7181 kL
